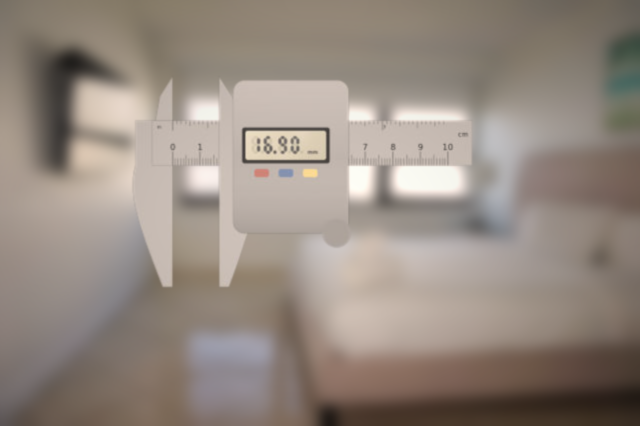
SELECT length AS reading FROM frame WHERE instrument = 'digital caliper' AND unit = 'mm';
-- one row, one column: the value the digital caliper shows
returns 16.90 mm
